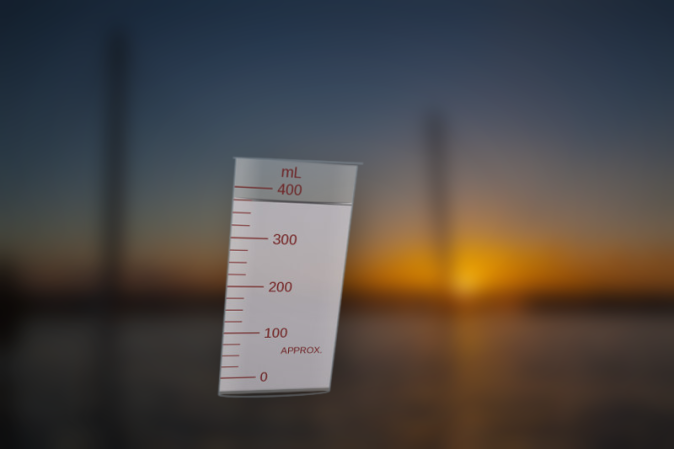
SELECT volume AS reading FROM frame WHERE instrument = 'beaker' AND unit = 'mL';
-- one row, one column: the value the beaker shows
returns 375 mL
